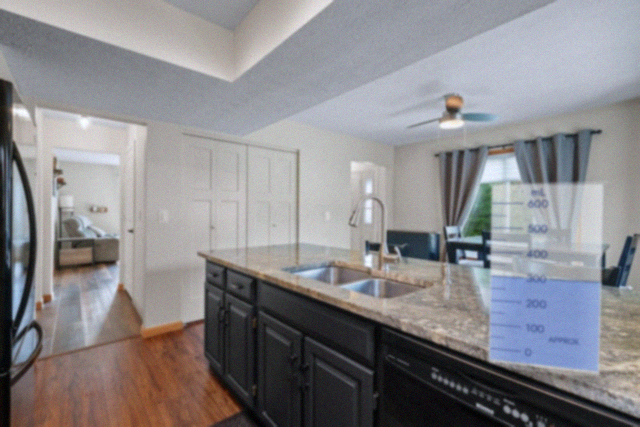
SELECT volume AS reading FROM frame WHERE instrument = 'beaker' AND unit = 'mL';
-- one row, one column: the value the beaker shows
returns 300 mL
